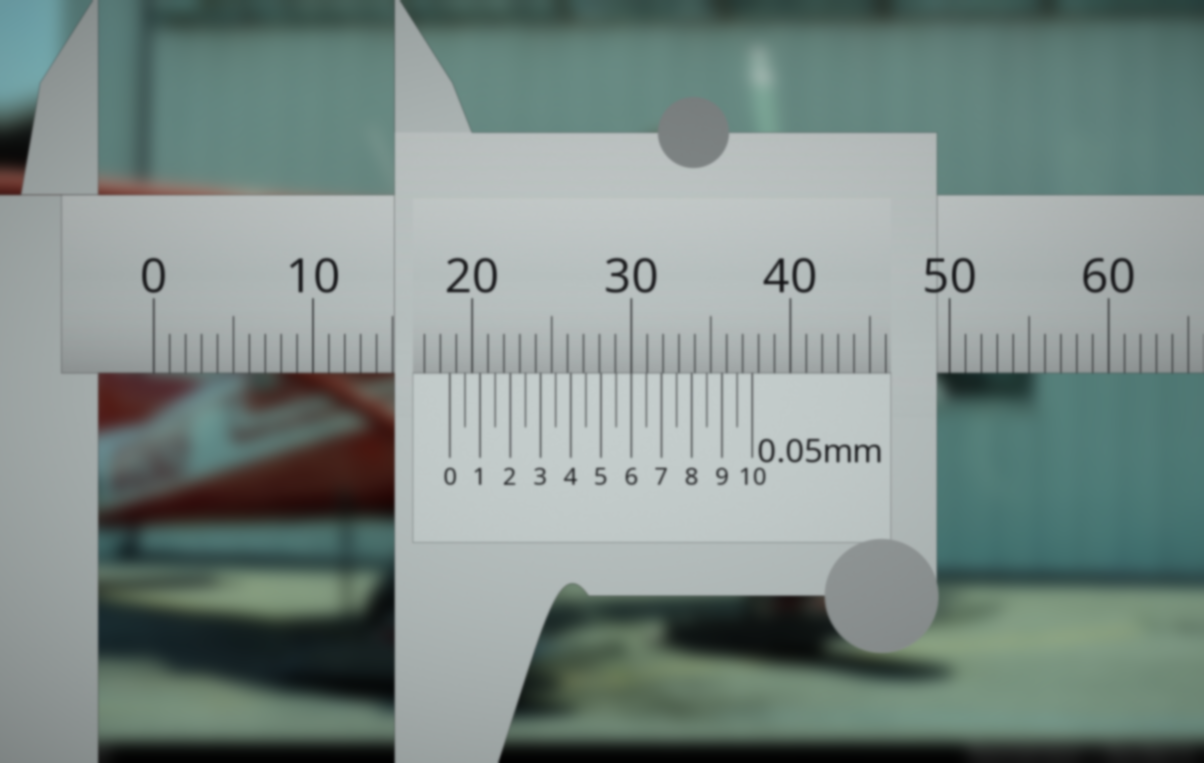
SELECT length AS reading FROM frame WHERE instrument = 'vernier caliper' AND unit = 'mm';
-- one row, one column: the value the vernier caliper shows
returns 18.6 mm
